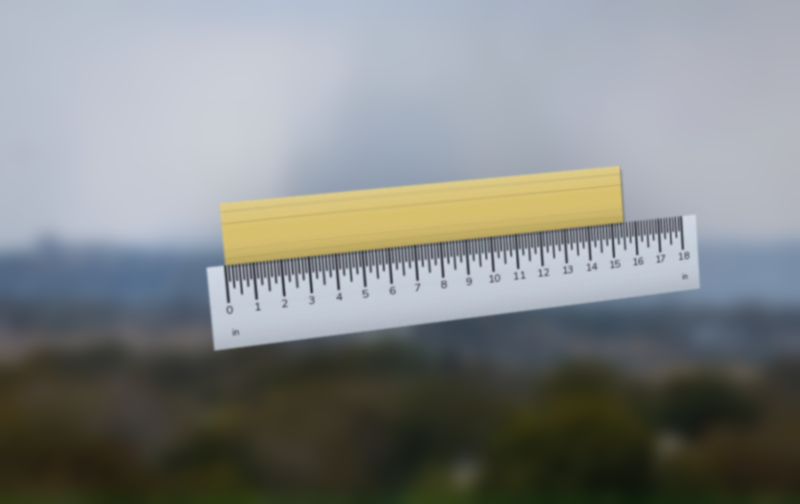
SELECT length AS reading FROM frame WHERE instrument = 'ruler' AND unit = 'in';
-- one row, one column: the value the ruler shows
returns 15.5 in
